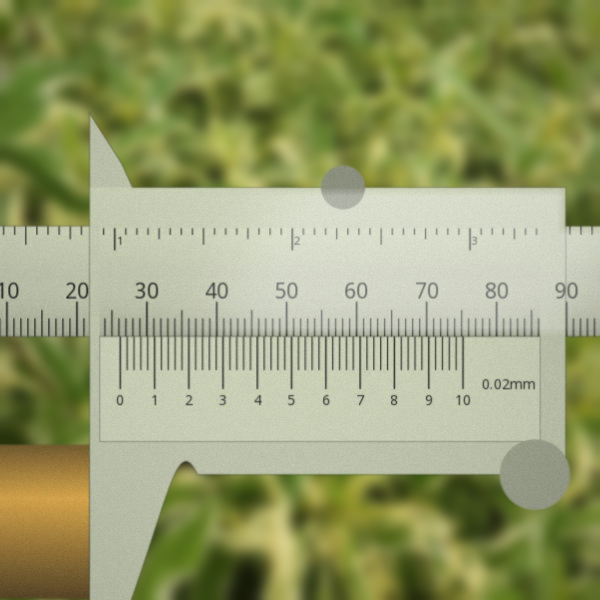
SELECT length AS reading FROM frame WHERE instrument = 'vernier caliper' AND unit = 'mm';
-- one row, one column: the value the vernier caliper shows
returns 26.2 mm
